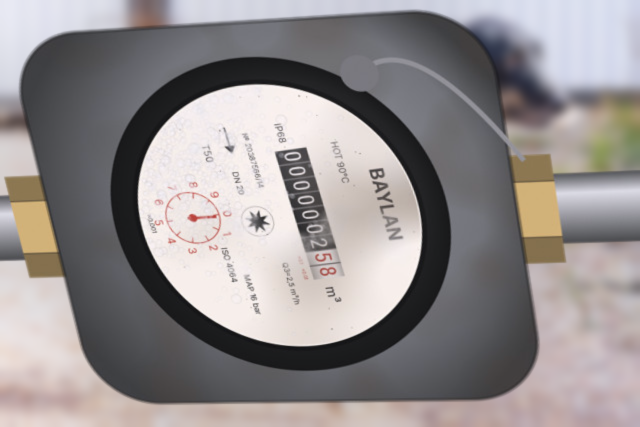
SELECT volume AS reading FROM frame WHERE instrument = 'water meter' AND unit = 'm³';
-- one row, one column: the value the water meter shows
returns 2.580 m³
